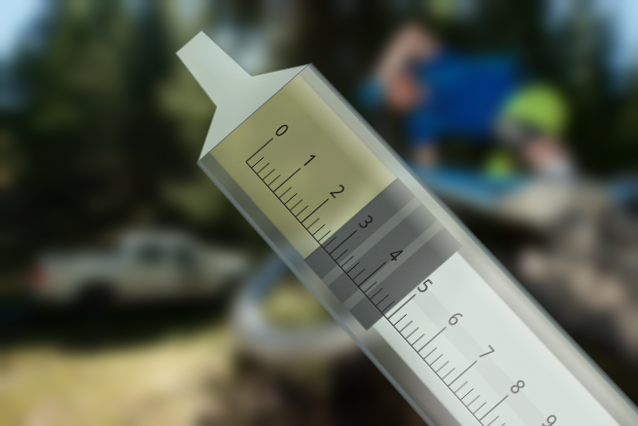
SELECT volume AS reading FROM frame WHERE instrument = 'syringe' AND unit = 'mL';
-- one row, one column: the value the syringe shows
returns 2.7 mL
